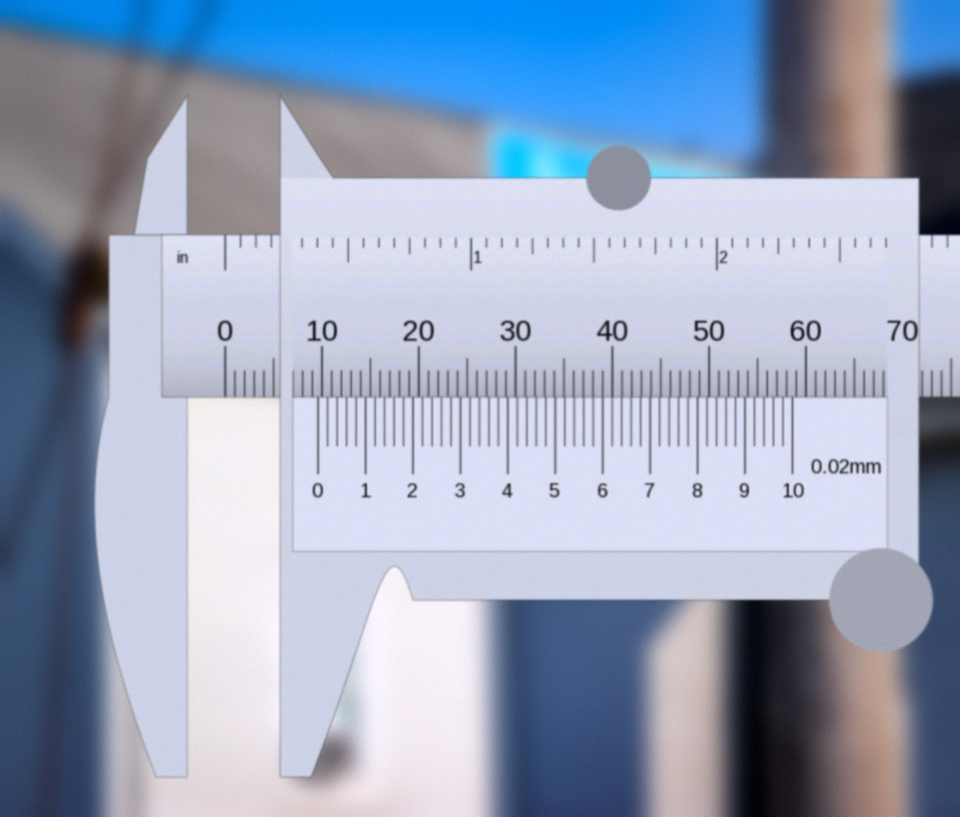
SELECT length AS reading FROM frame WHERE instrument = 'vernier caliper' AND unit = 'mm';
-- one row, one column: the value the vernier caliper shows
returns 9.6 mm
